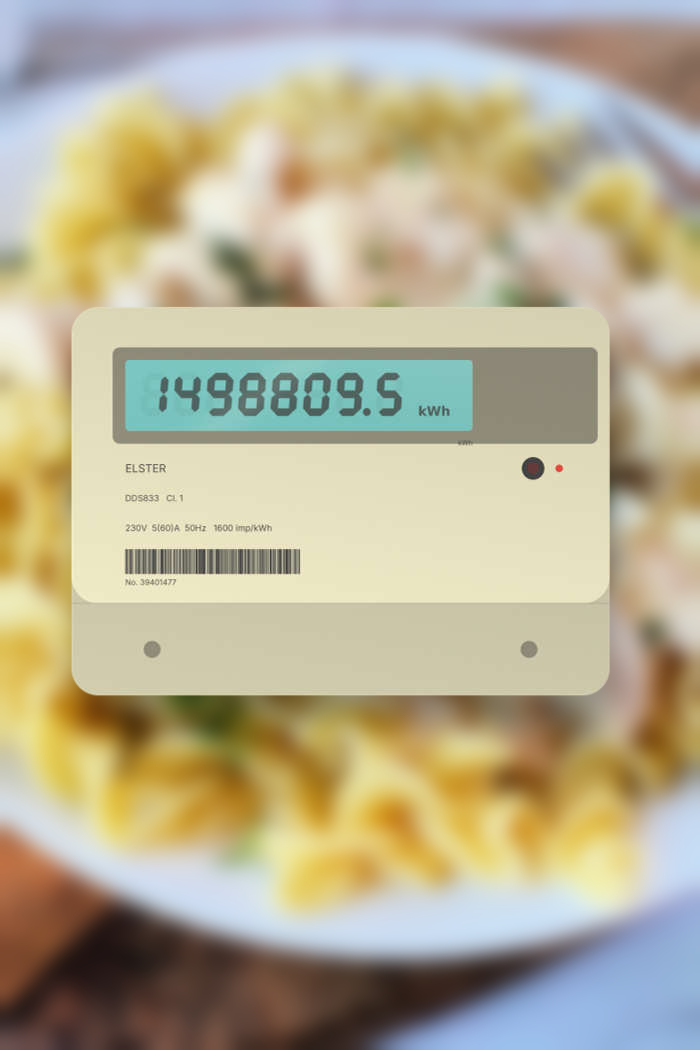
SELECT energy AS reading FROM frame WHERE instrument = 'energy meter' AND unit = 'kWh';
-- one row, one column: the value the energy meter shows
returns 1498809.5 kWh
